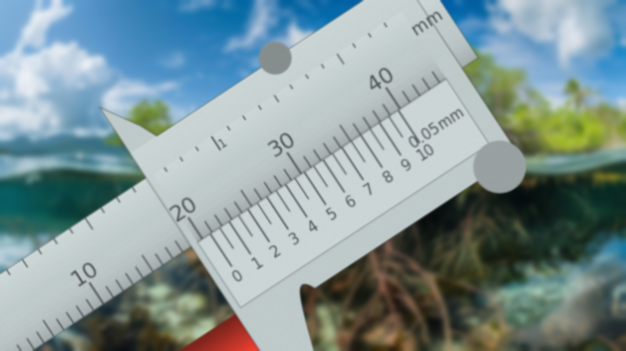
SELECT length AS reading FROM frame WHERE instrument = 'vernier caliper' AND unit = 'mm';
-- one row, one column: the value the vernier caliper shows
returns 20.8 mm
